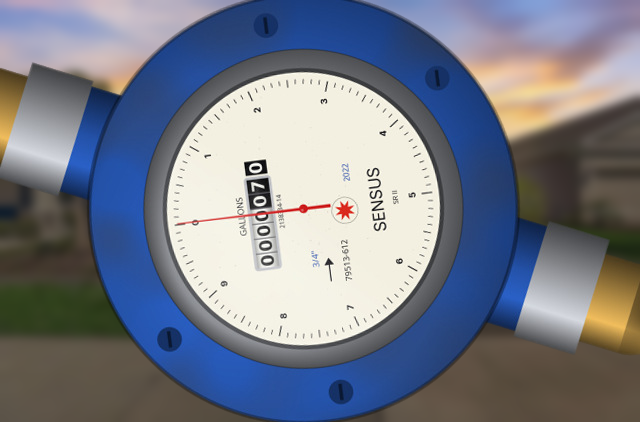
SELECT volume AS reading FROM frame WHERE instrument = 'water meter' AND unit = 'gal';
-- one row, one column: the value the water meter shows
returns 70.0 gal
